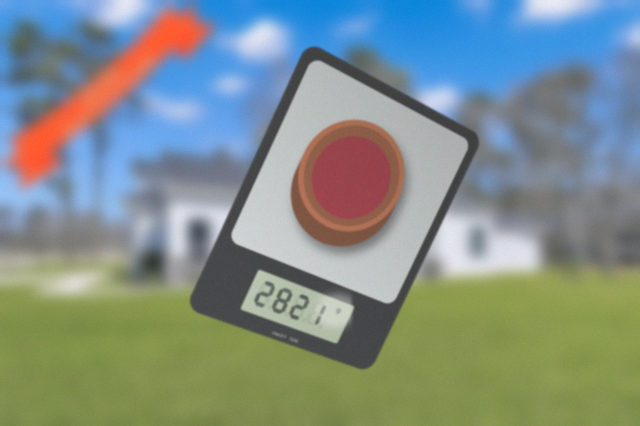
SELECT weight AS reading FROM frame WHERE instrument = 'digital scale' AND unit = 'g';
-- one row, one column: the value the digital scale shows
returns 2821 g
